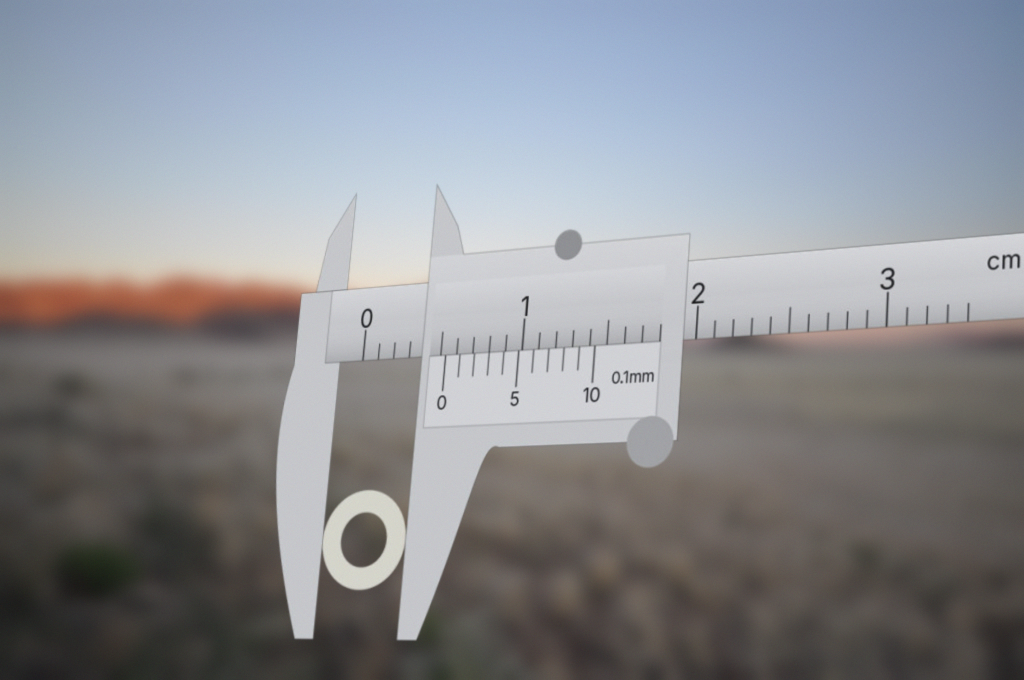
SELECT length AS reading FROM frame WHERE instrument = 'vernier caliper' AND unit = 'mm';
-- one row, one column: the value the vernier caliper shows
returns 5.3 mm
